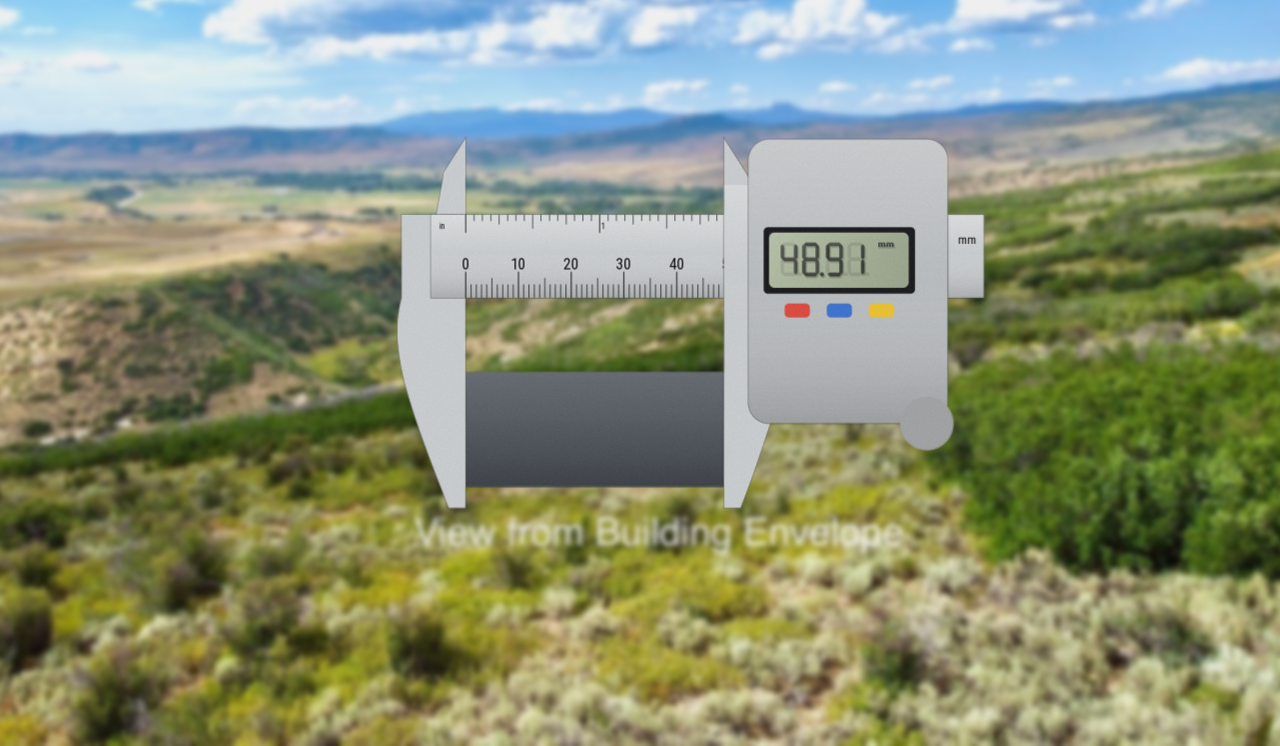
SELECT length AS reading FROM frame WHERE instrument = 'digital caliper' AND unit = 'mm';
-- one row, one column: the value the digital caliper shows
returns 48.91 mm
